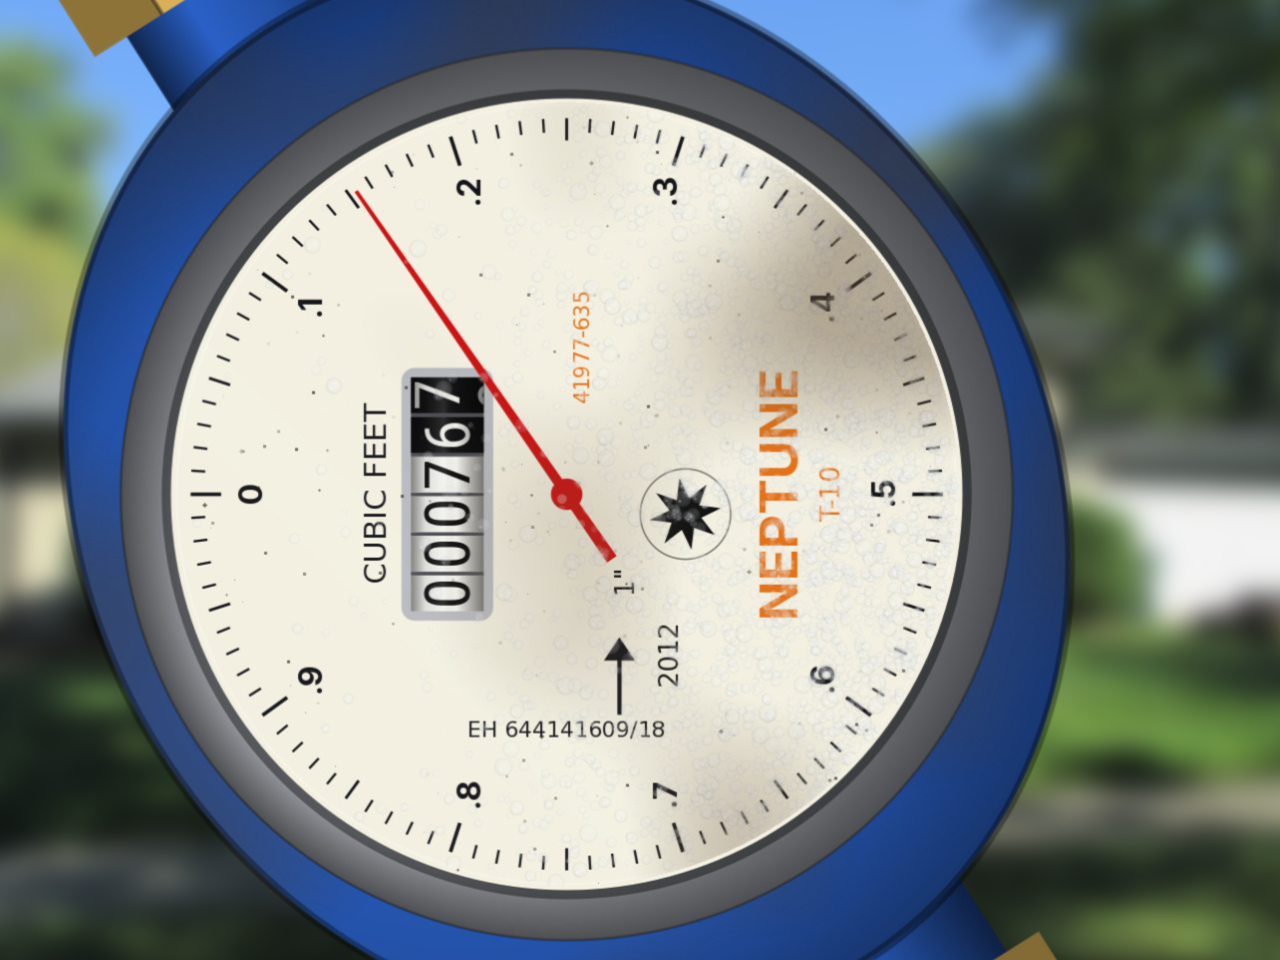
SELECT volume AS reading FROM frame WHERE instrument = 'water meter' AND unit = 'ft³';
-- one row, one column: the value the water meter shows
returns 767.15 ft³
